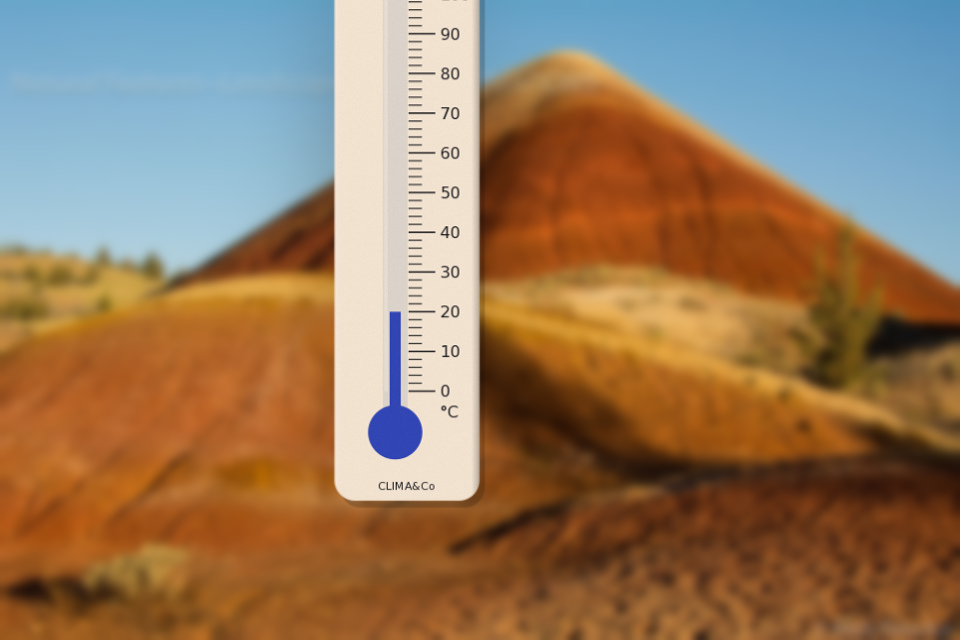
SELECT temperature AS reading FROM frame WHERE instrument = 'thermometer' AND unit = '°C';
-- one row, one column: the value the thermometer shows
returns 20 °C
